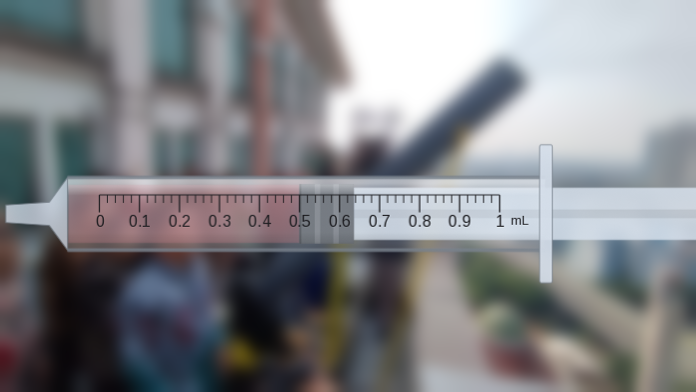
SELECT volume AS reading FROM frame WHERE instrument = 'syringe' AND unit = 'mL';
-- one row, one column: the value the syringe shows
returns 0.5 mL
